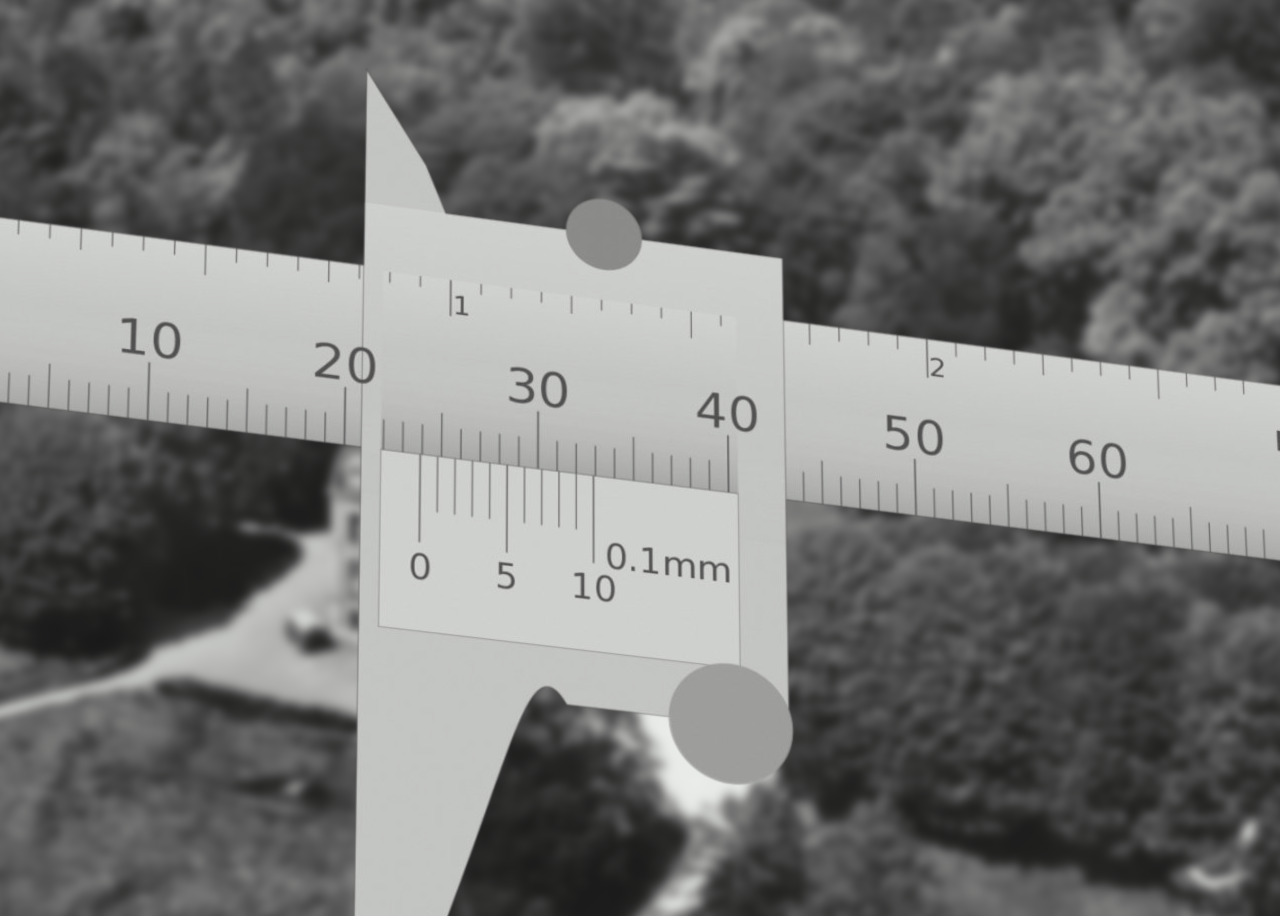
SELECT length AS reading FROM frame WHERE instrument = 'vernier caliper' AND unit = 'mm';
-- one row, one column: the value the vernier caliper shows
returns 23.9 mm
